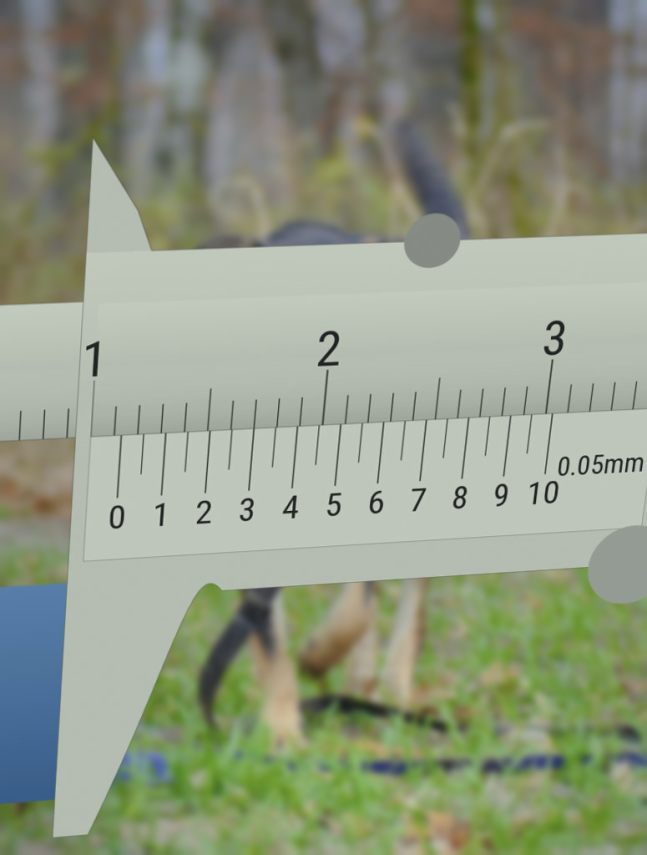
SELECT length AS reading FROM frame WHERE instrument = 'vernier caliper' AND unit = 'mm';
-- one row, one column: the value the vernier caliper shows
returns 11.30 mm
